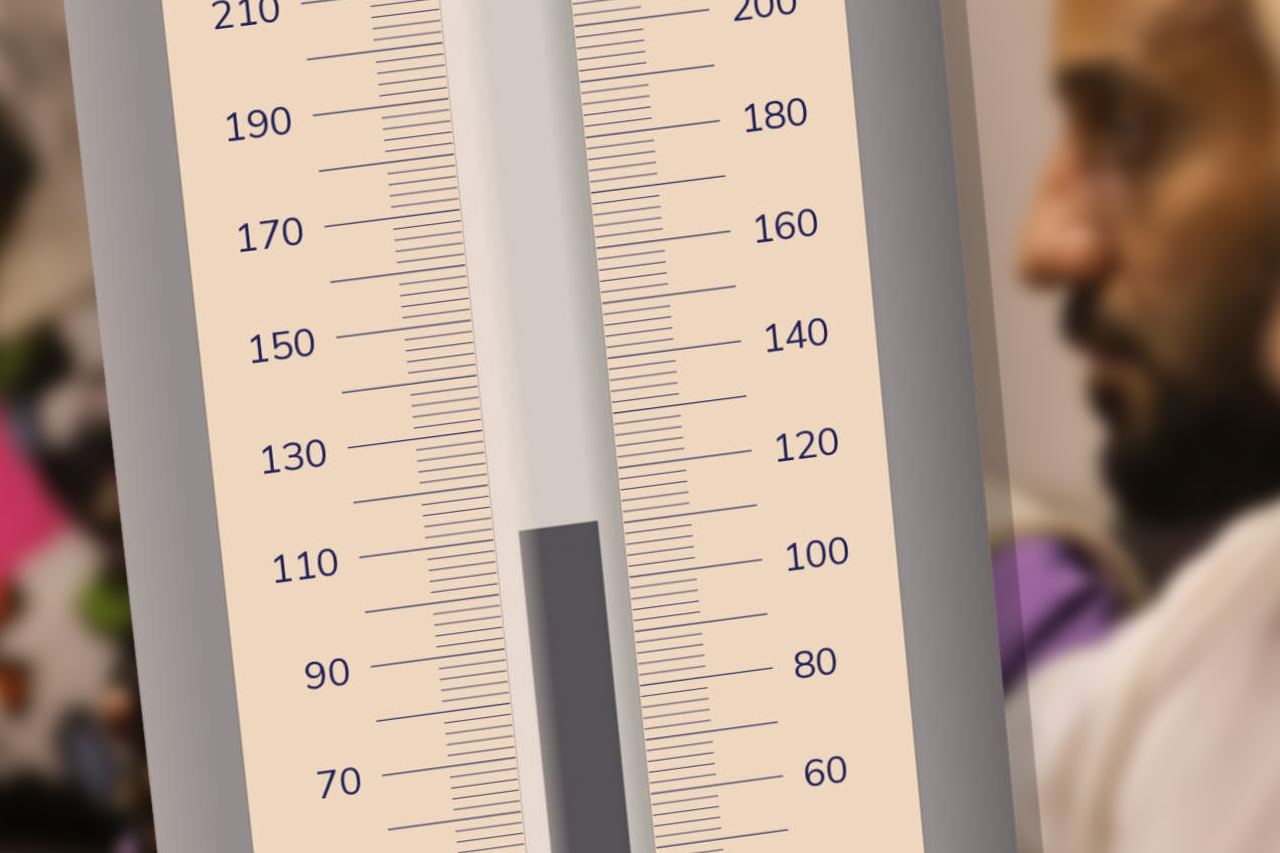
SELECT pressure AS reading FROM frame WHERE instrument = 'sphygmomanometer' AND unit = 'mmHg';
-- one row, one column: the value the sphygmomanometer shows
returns 111 mmHg
